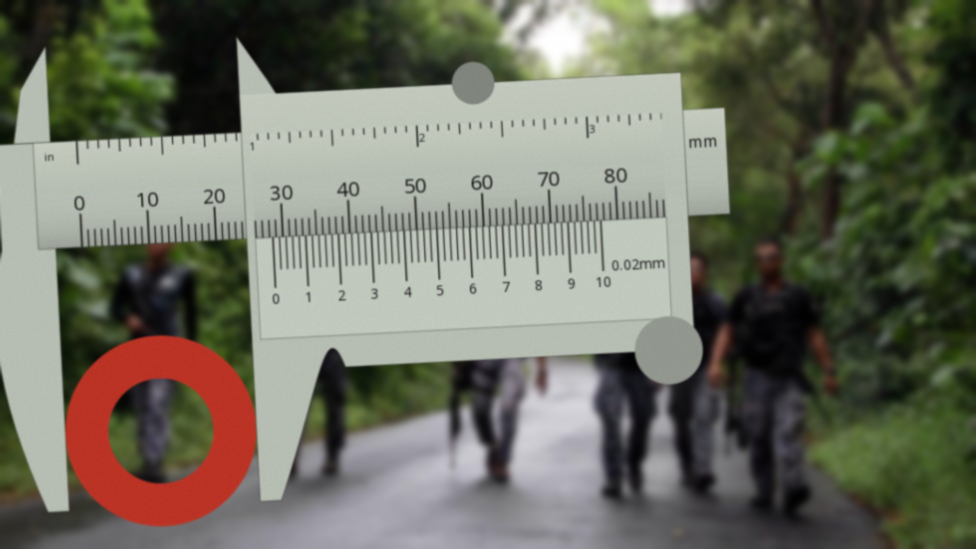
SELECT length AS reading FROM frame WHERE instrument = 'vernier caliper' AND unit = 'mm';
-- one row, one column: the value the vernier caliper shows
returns 28.5 mm
